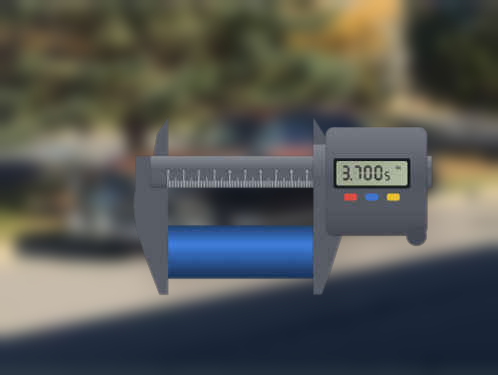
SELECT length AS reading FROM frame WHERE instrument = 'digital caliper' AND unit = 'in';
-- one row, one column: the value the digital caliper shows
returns 3.7005 in
